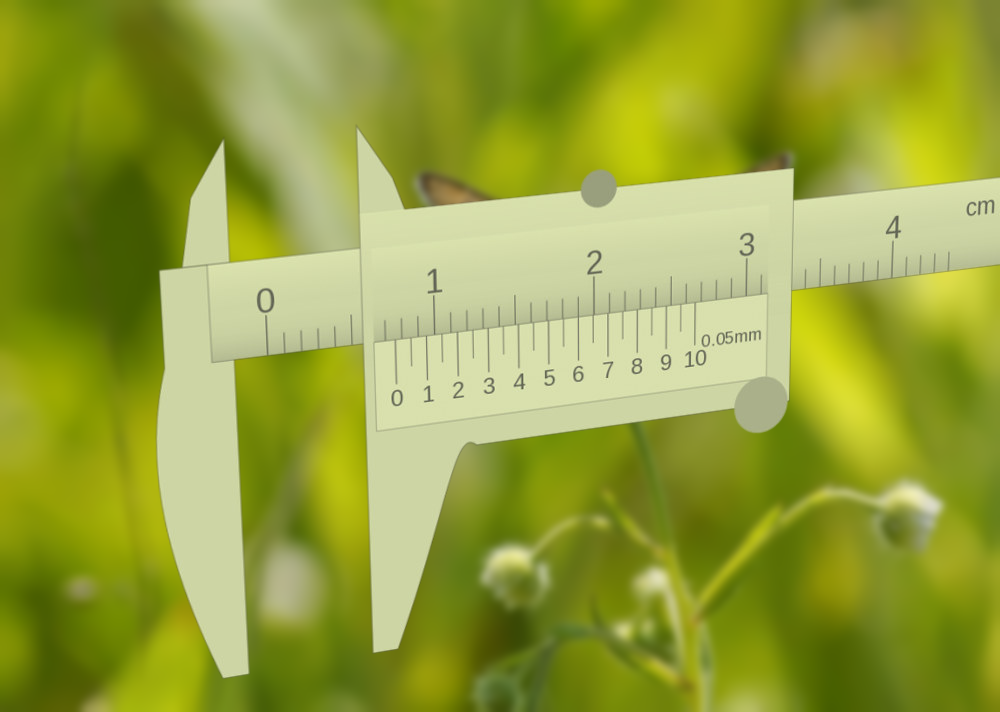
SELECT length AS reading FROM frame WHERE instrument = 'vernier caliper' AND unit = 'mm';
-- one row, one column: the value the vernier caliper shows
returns 7.6 mm
